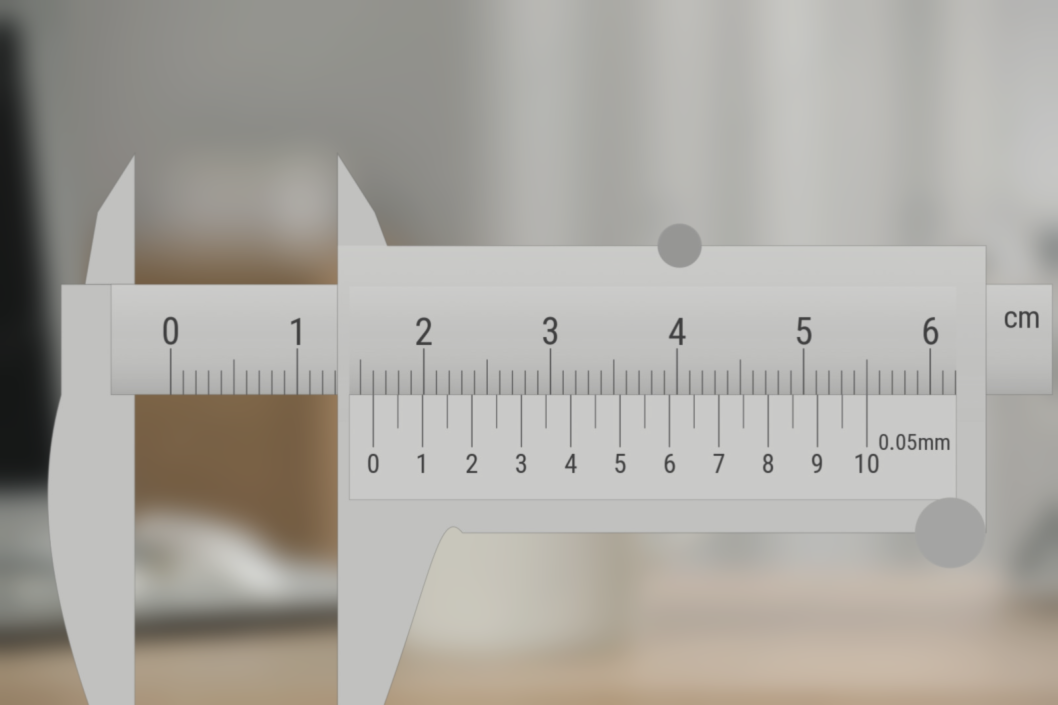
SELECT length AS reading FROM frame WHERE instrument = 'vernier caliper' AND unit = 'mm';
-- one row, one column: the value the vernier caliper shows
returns 16.0 mm
